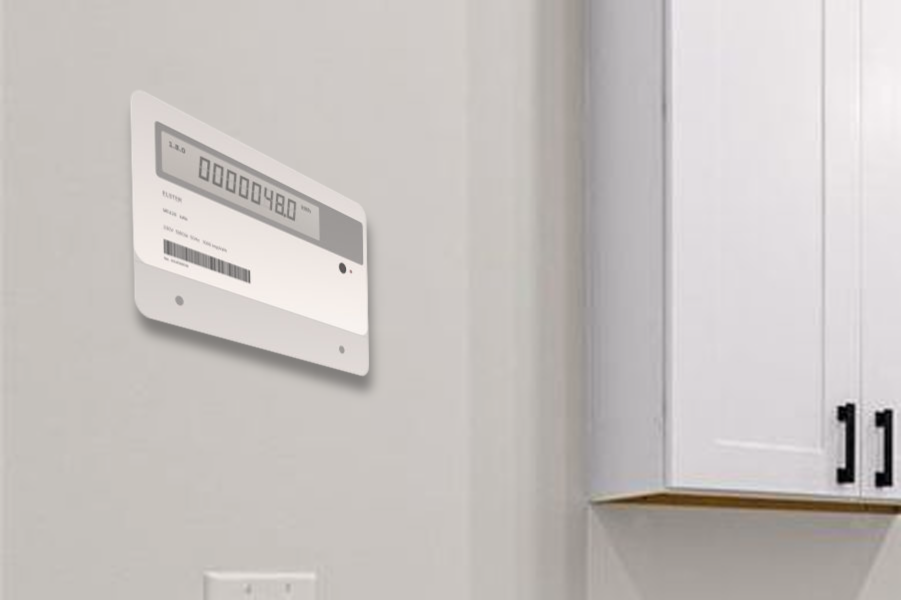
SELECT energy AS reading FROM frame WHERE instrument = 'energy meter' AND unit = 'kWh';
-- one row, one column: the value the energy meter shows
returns 48.0 kWh
